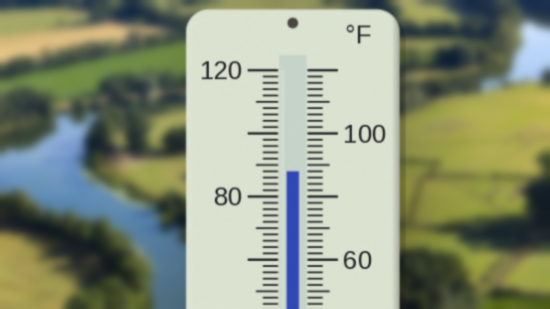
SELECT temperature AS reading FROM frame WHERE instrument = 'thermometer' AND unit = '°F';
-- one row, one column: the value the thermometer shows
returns 88 °F
